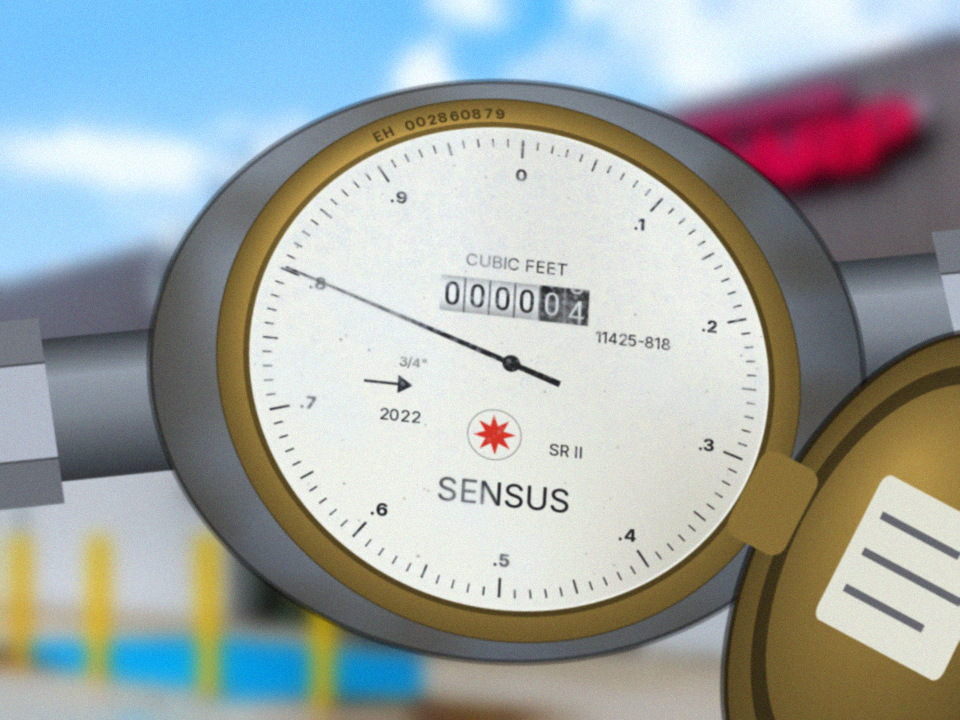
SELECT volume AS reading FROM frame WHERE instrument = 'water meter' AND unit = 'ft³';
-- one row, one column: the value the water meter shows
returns 3.80 ft³
